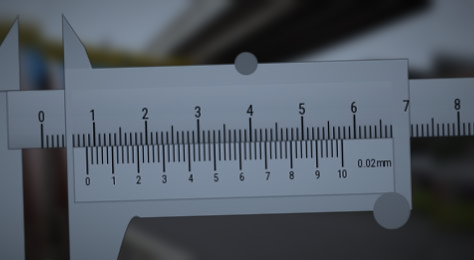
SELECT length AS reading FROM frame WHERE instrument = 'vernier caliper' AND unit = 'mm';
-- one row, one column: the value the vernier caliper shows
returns 8.5 mm
